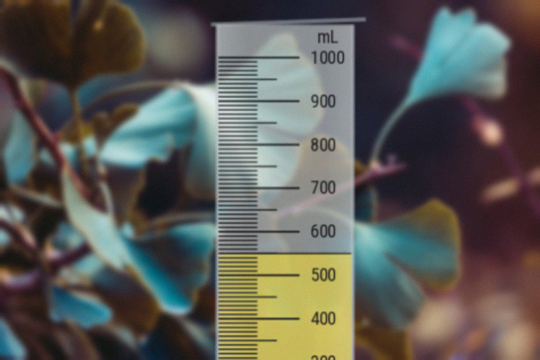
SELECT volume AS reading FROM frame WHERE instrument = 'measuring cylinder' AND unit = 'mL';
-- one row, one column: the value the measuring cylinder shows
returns 550 mL
